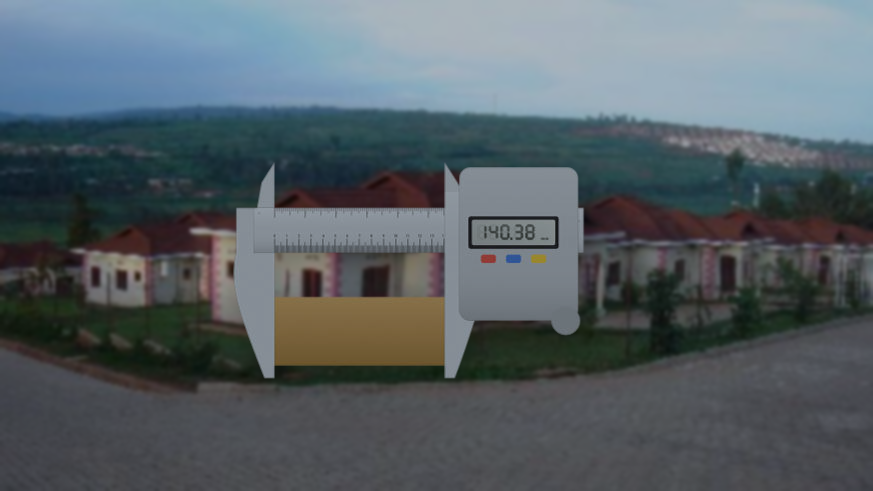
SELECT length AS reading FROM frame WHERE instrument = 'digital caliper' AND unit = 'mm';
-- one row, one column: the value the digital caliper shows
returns 140.38 mm
